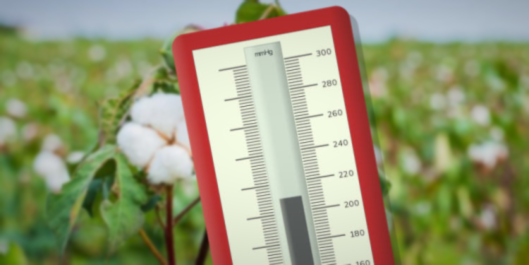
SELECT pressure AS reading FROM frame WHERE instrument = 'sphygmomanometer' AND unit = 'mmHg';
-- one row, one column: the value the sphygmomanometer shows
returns 210 mmHg
